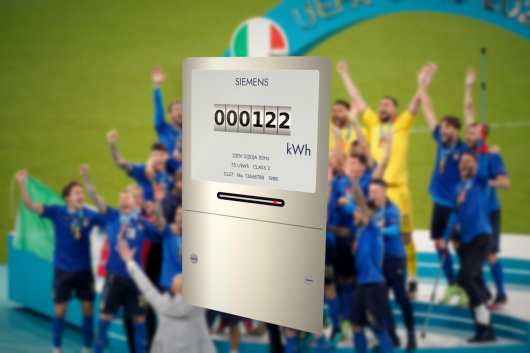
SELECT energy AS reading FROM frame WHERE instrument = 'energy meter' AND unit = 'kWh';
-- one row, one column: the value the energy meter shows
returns 122 kWh
